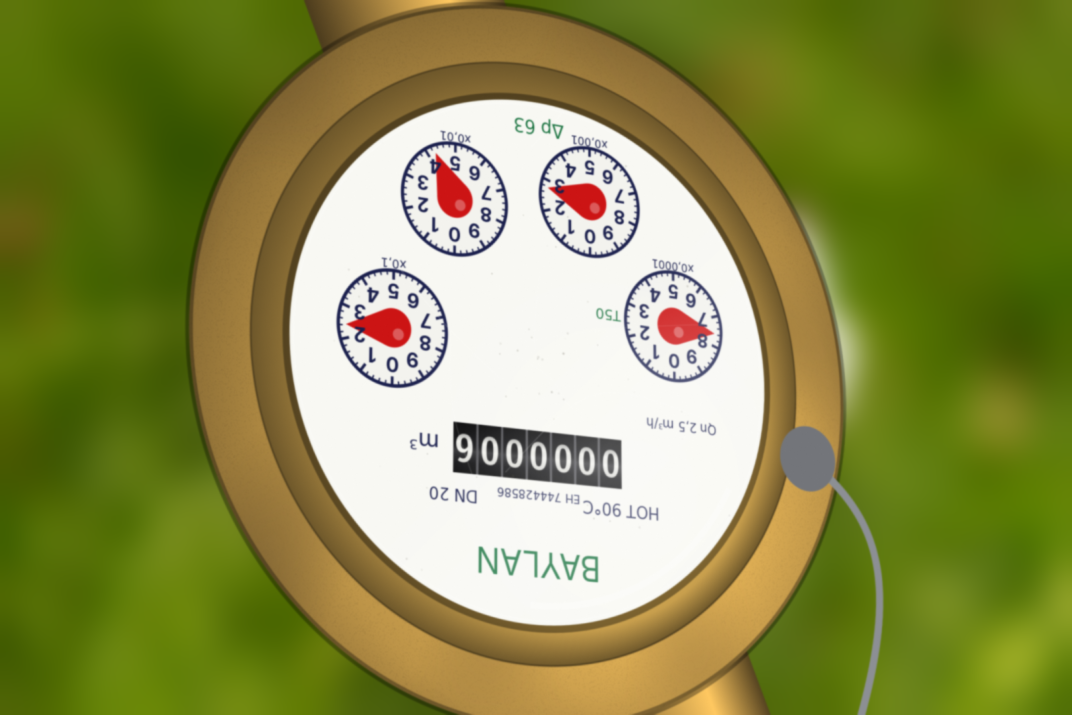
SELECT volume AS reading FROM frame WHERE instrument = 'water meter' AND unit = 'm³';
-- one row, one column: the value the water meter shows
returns 6.2427 m³
